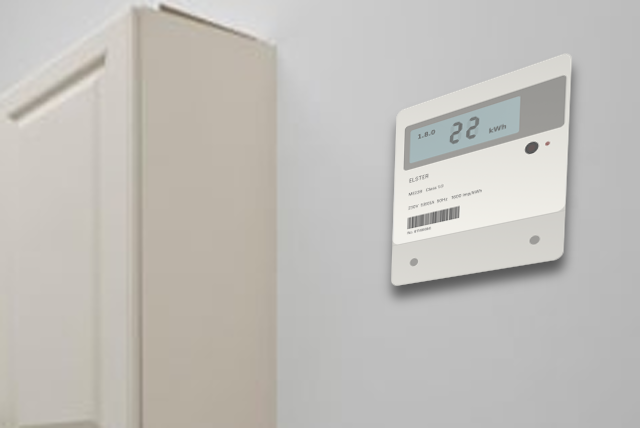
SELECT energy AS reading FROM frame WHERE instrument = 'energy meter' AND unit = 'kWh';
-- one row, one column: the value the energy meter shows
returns 22 kWh
